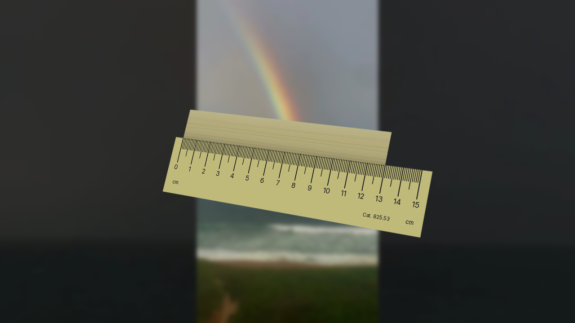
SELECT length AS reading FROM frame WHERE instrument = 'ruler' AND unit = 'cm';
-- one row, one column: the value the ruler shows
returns 13 cm
